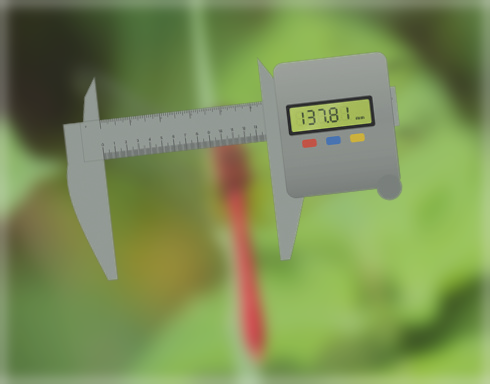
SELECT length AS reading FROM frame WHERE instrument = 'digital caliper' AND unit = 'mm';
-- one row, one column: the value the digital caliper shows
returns 137.81 mm
